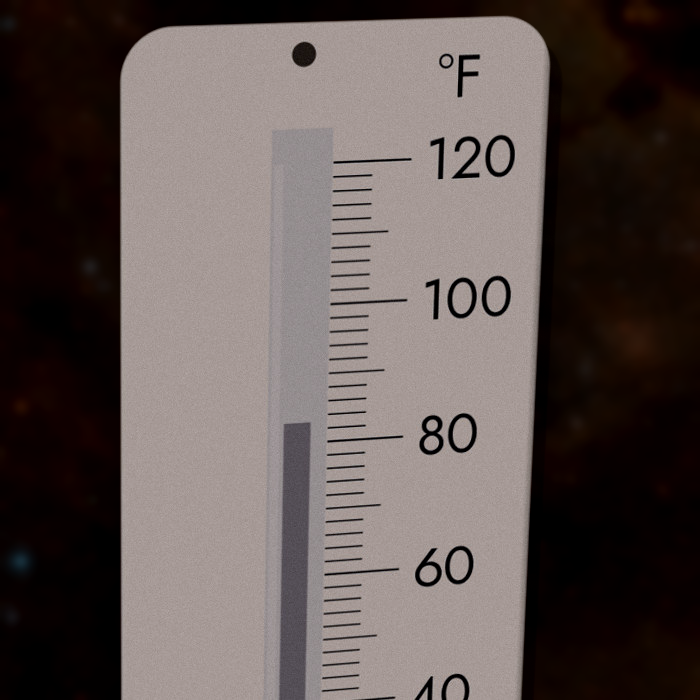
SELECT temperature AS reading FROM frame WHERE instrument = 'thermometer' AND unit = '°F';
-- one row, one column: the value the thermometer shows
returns 83 °F
